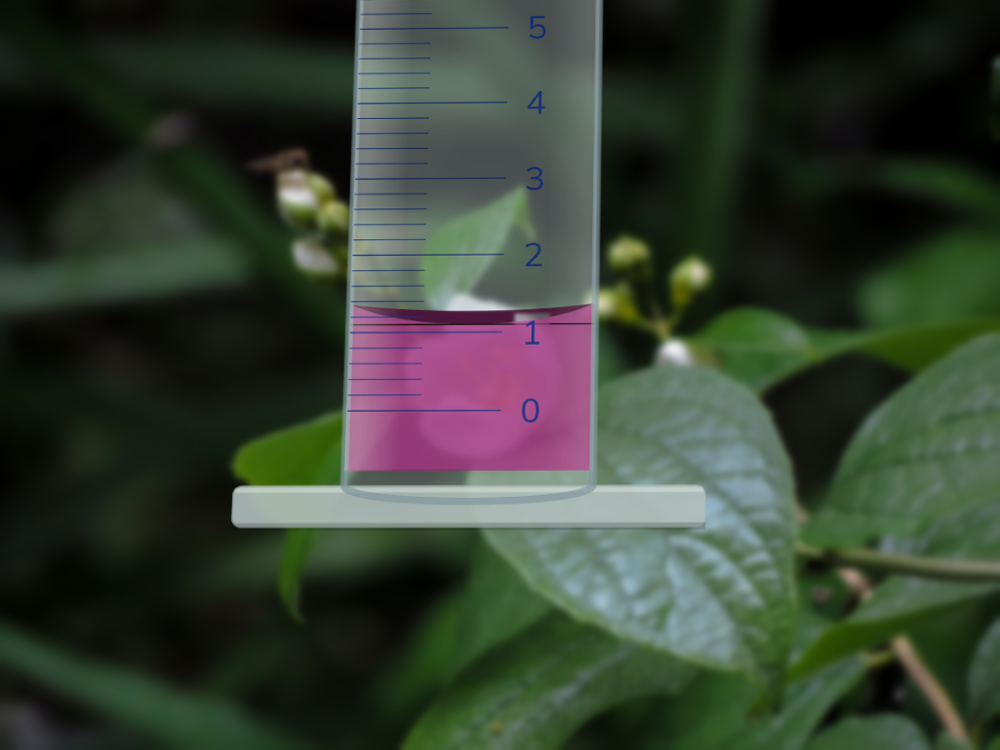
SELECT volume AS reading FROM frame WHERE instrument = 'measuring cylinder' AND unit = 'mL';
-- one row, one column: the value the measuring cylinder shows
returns 1.1 mL
